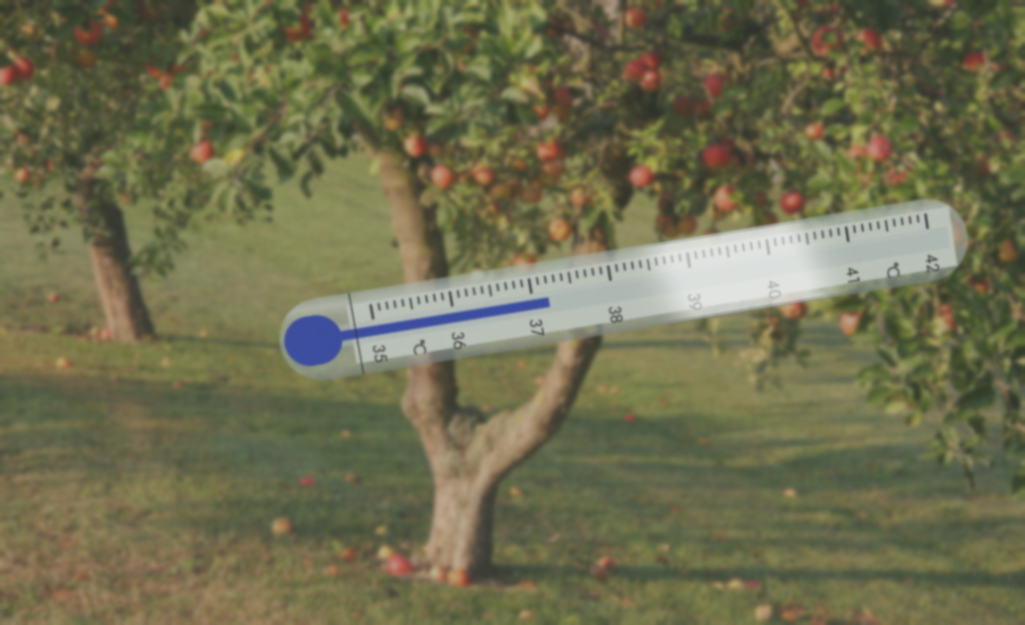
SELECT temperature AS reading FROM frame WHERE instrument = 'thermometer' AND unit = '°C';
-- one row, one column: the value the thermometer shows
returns 37.2 °C
